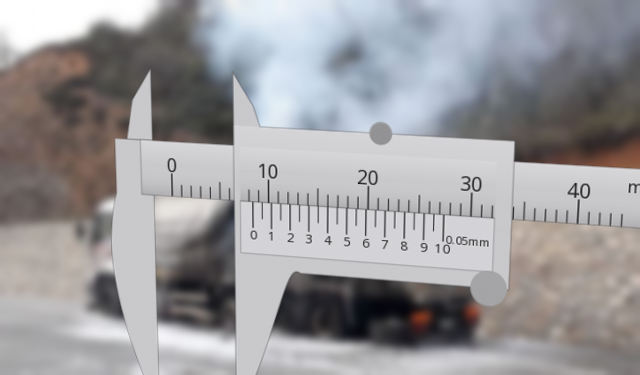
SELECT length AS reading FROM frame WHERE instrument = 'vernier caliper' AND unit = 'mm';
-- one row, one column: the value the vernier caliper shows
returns 8.4 mm
